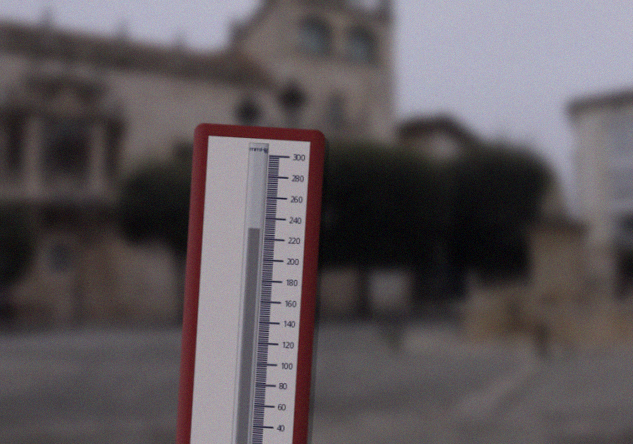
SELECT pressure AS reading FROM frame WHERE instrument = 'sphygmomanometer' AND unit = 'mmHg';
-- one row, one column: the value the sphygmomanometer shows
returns 230 mmHg
